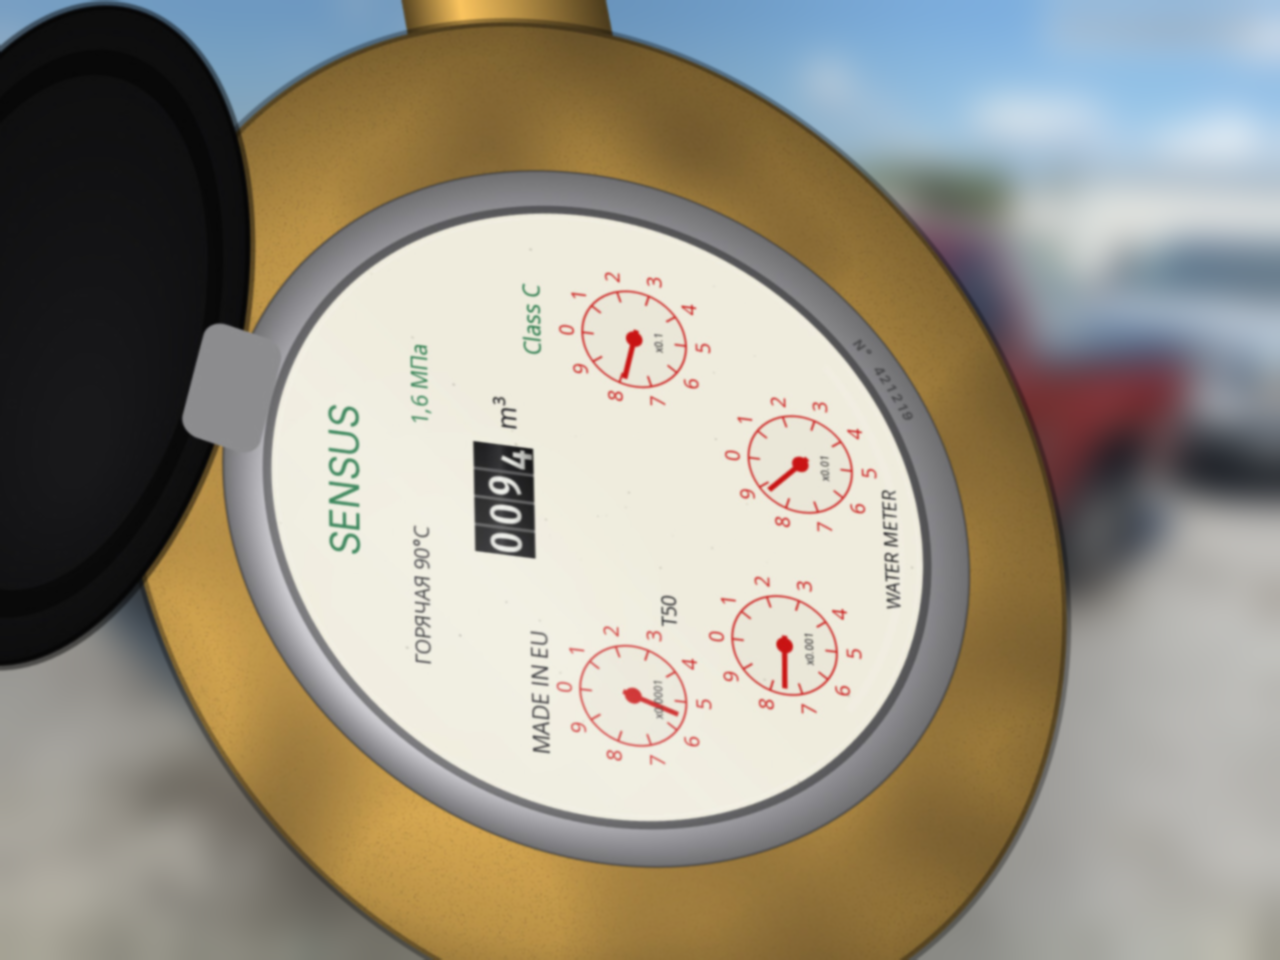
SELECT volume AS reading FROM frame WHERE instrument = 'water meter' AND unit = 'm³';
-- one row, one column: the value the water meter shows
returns 93.7875 m³
